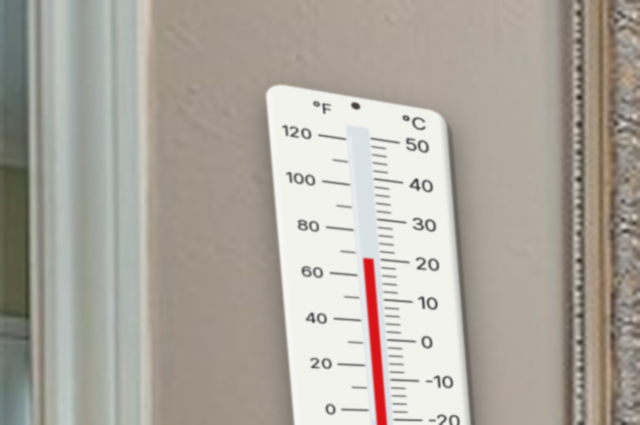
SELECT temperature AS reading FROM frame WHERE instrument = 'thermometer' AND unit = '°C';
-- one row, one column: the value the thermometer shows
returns 20 °C
